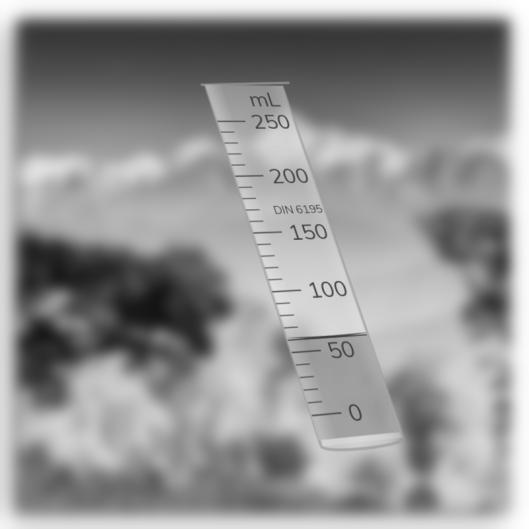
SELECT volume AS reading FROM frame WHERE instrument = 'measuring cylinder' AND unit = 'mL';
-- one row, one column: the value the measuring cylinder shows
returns 60 mL
